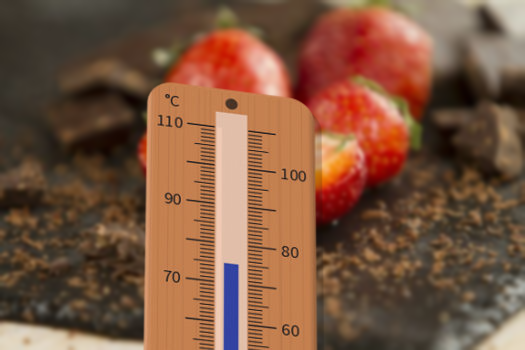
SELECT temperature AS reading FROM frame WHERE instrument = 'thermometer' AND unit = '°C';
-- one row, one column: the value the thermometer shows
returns 75 °C
